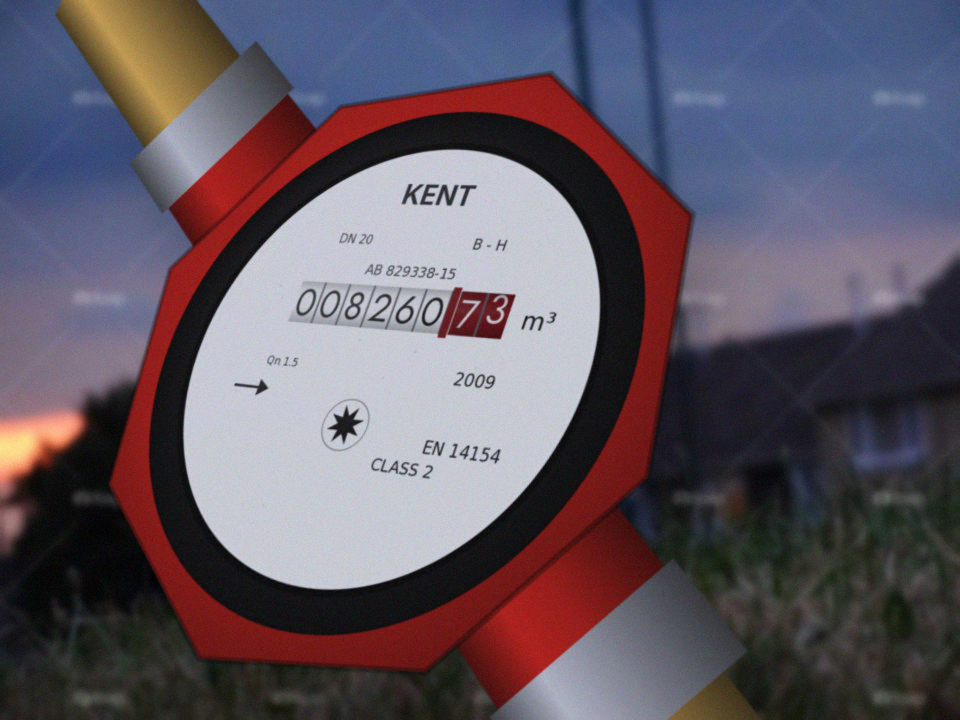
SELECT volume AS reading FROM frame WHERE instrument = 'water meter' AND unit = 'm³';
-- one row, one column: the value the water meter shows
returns 8260.73 m³
